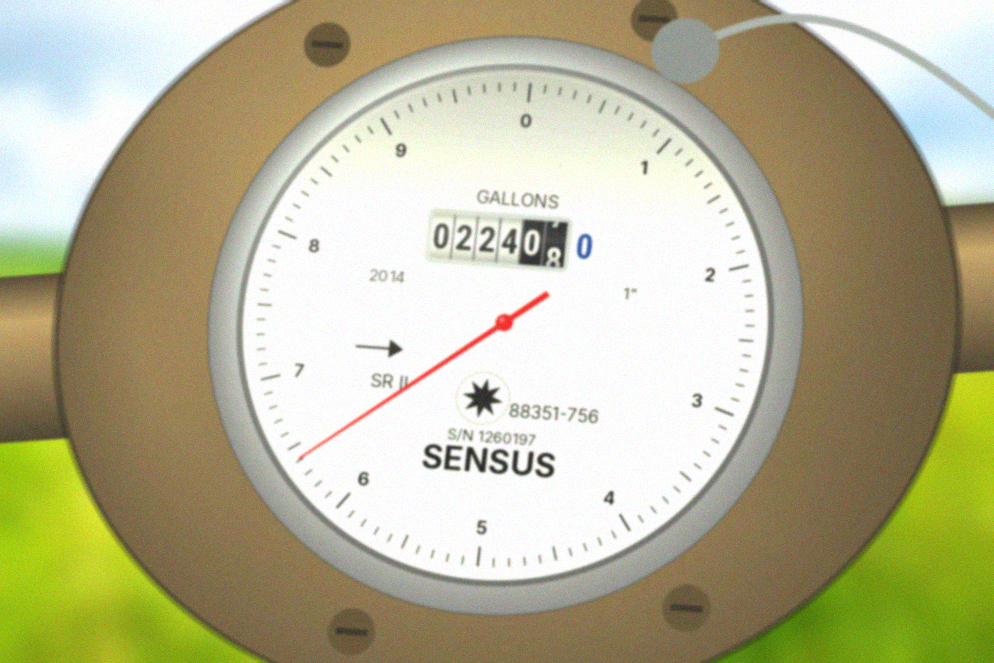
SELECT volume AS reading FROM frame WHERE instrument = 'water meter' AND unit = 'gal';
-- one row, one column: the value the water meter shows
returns 224076.4 gal
